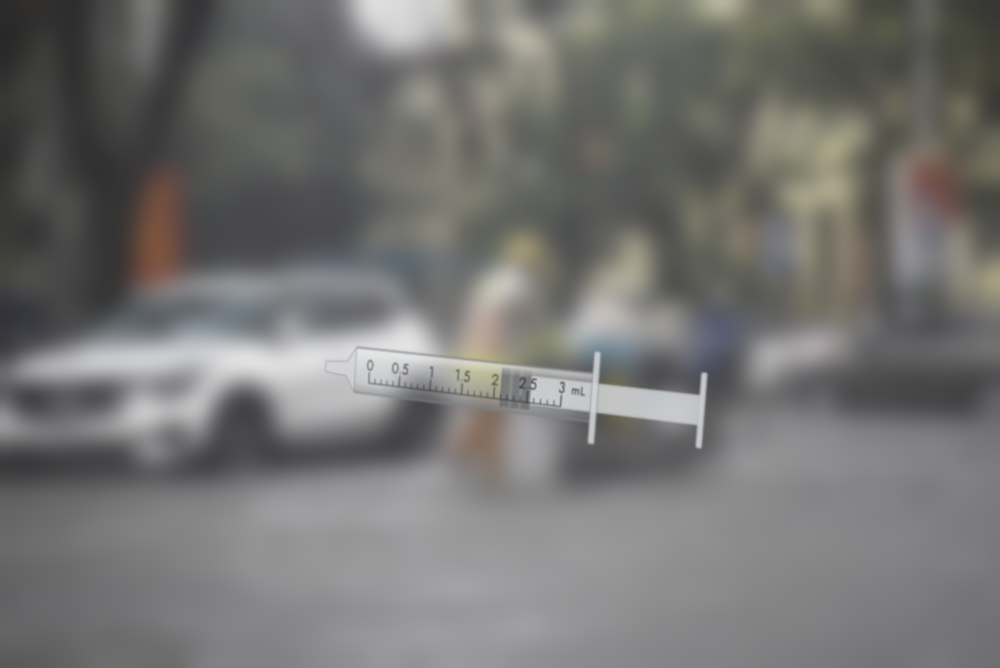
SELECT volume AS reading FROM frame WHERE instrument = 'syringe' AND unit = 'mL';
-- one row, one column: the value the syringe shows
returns 2.1 mL
